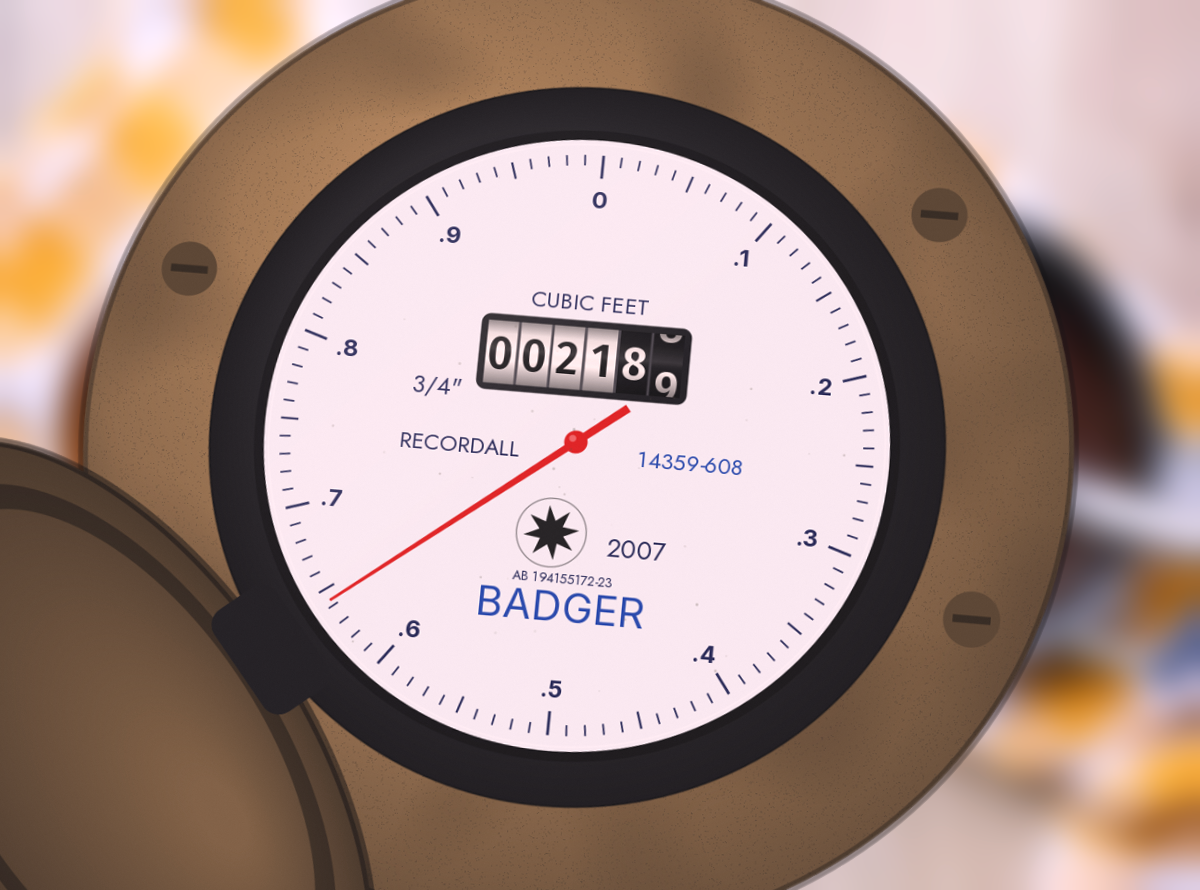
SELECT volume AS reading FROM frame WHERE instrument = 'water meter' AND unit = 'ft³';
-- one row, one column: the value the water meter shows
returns 2188.64 ft³
